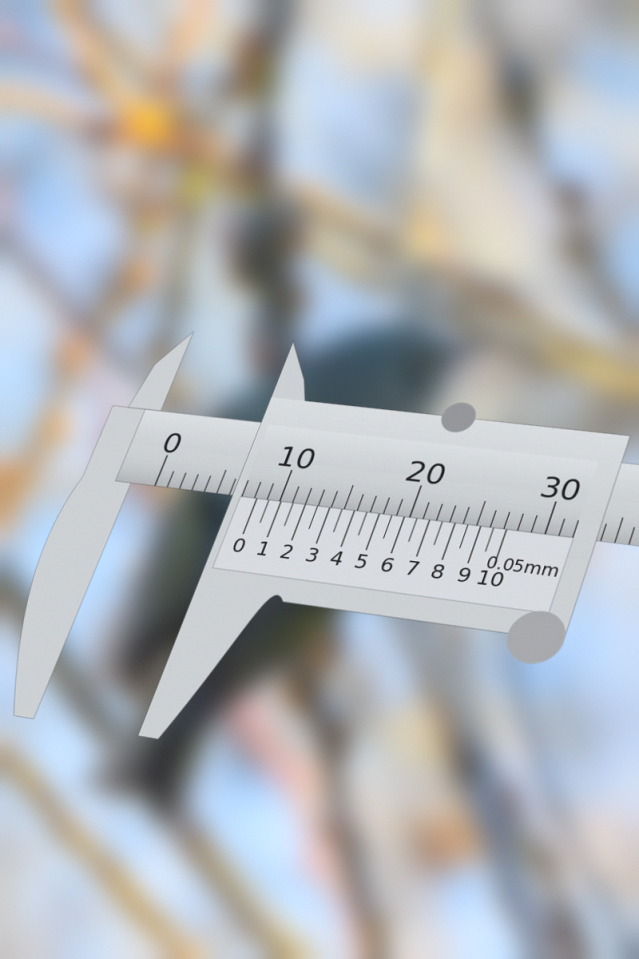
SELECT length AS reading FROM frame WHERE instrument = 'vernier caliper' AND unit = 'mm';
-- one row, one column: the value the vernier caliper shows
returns 8.2 mm
